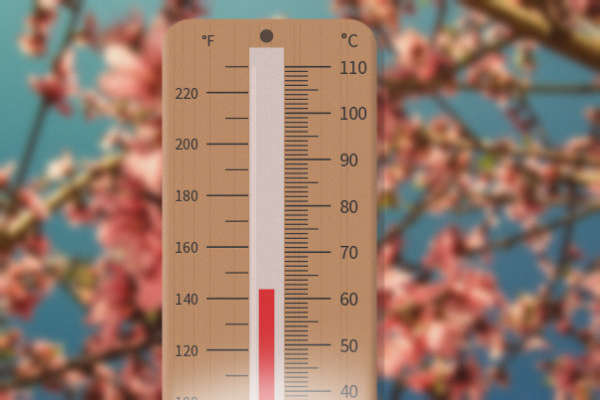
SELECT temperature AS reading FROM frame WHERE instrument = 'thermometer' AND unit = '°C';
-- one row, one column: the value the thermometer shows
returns 62 °C
